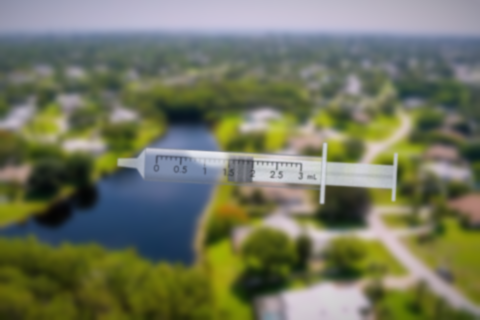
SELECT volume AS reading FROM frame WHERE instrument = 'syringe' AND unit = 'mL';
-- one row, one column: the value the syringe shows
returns 1.5 mL
